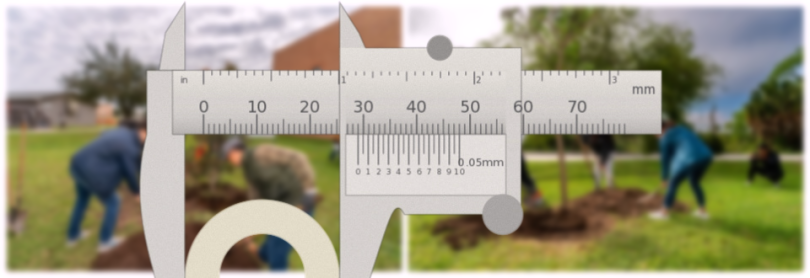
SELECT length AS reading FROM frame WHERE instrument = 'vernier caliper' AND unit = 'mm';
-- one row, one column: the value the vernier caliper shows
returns 29.0 mm
